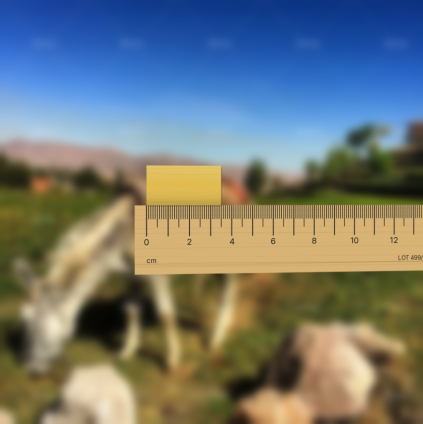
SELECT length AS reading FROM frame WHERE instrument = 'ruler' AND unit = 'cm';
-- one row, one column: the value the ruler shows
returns 3.5 cm
